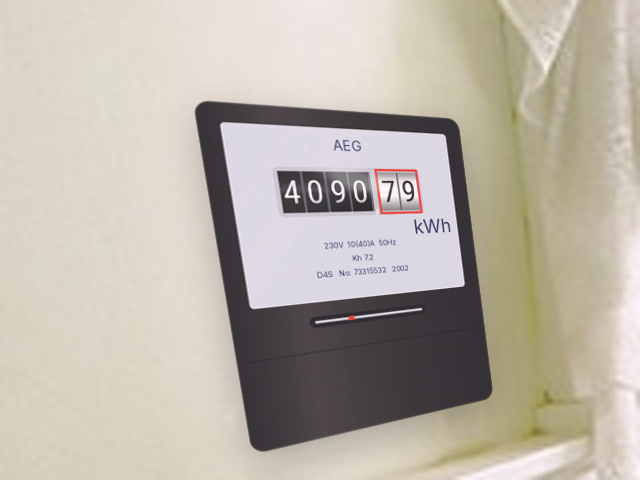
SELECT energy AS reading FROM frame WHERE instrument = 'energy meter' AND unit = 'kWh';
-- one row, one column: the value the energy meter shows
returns 4090.79 kWh
